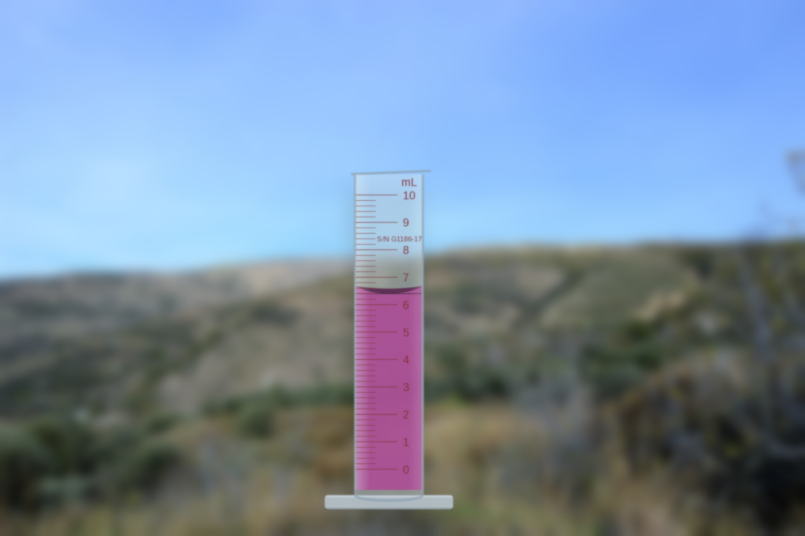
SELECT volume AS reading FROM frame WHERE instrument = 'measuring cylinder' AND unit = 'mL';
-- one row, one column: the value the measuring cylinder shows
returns 6.4 mL
